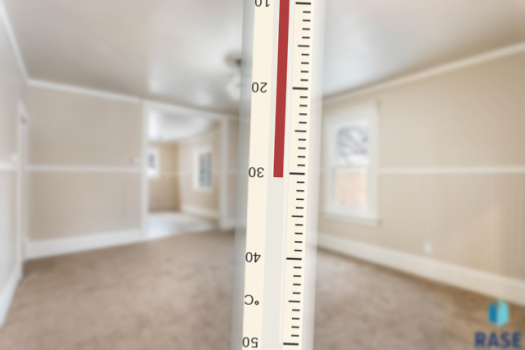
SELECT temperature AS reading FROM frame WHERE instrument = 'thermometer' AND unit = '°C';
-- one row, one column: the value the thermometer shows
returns 30.5 °C
